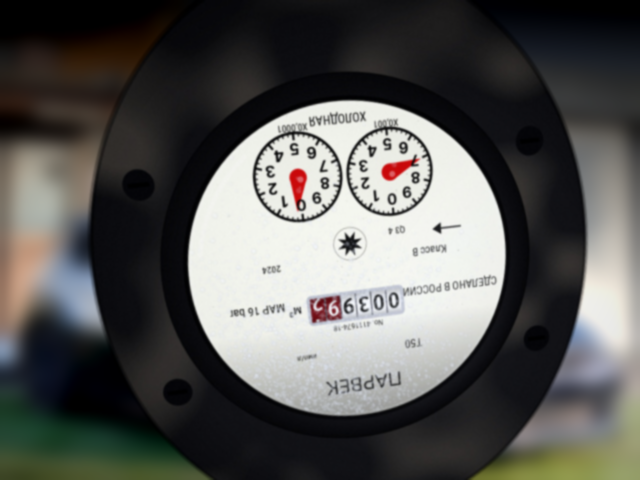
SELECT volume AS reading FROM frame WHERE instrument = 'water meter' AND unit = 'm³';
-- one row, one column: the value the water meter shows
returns 39.9170 m³
